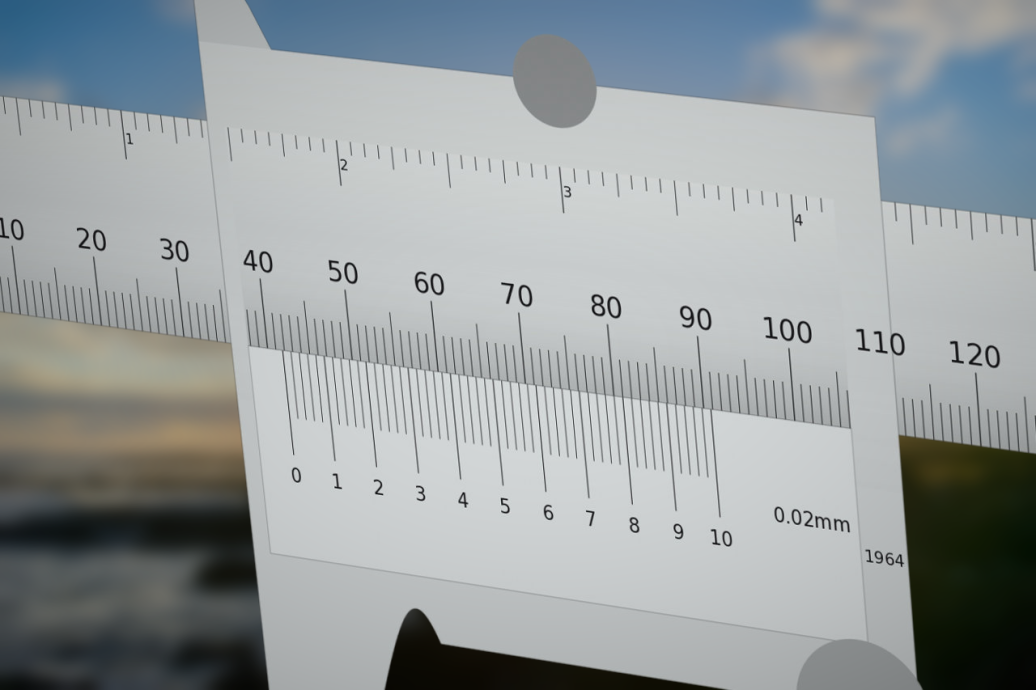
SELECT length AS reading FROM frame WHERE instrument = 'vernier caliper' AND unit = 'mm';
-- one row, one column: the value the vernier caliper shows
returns 41.8 mm
